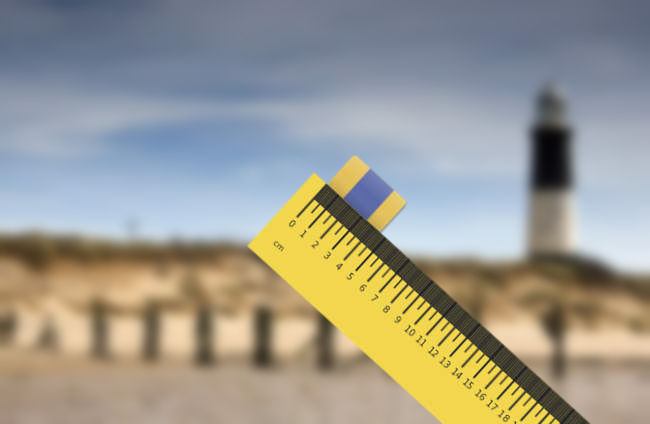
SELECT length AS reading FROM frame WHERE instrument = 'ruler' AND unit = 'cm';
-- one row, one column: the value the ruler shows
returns 4.5 cm
